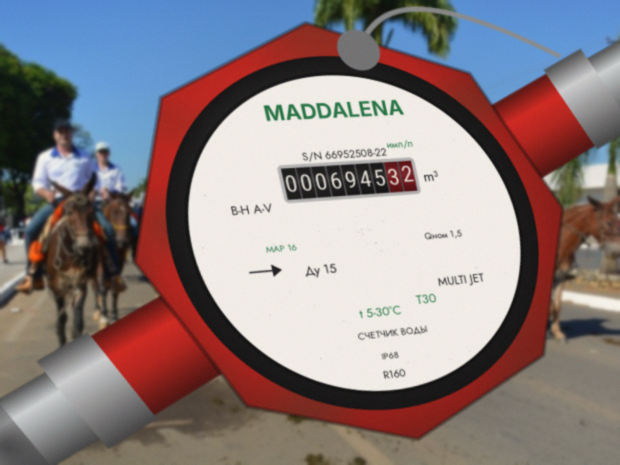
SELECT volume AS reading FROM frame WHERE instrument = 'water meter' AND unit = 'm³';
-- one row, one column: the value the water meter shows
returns 6945.32 m³
